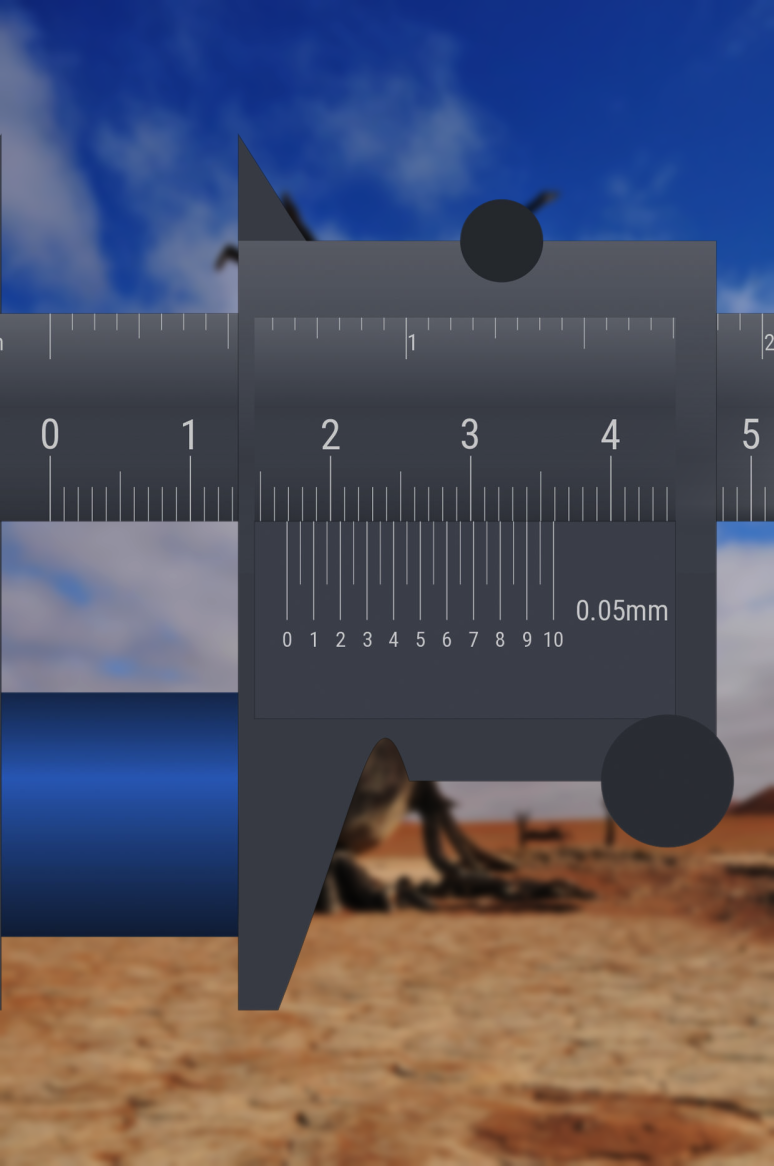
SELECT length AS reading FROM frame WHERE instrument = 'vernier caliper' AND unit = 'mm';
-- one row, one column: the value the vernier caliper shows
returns 16.9 mm
